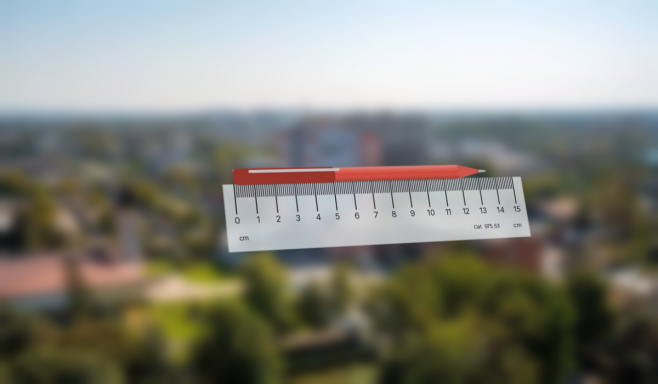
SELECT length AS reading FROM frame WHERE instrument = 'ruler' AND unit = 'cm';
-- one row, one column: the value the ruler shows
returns 13.5 cm
